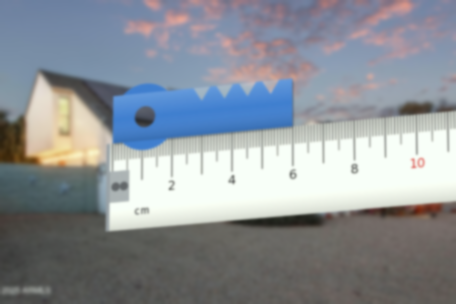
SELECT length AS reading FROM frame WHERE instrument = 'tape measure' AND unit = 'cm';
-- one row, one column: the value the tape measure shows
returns 6 cm
